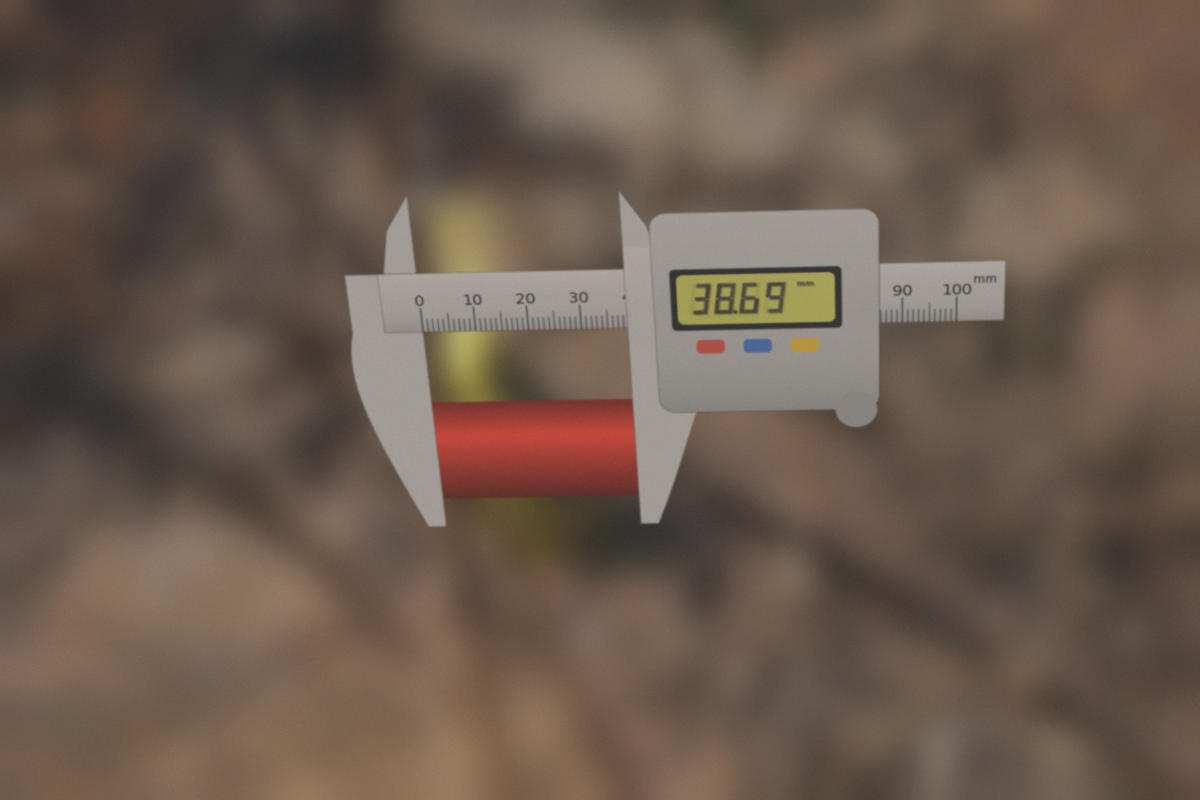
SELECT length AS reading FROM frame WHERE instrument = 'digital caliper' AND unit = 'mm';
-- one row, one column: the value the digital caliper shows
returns 38.69 mm
